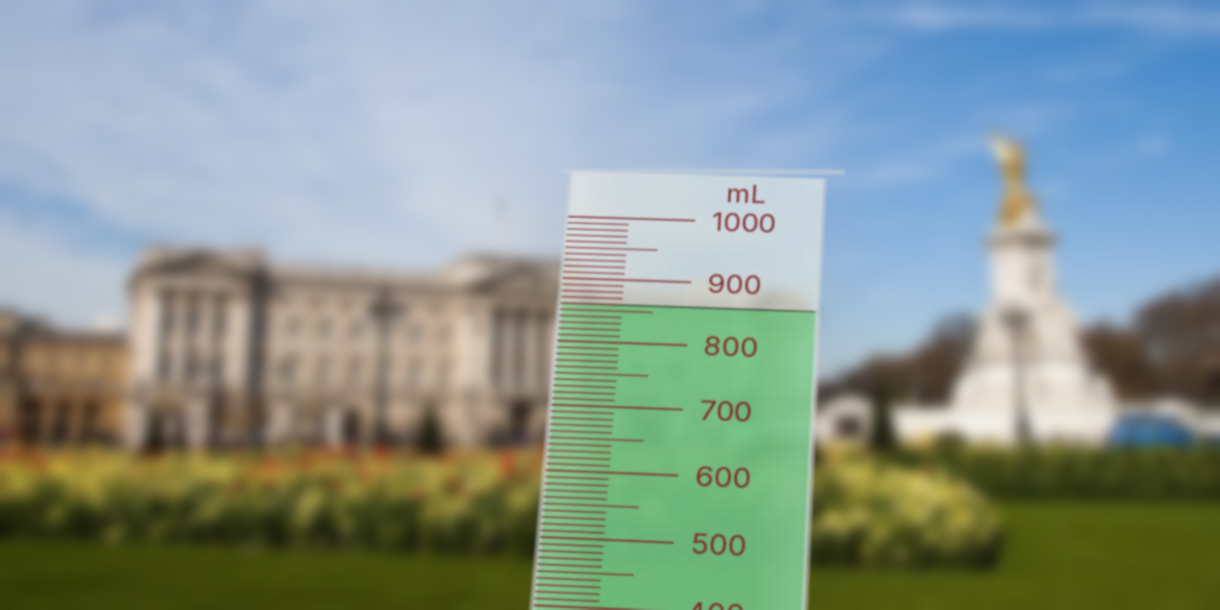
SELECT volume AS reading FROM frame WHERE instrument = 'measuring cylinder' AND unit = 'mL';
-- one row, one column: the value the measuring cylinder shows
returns 860 mL
